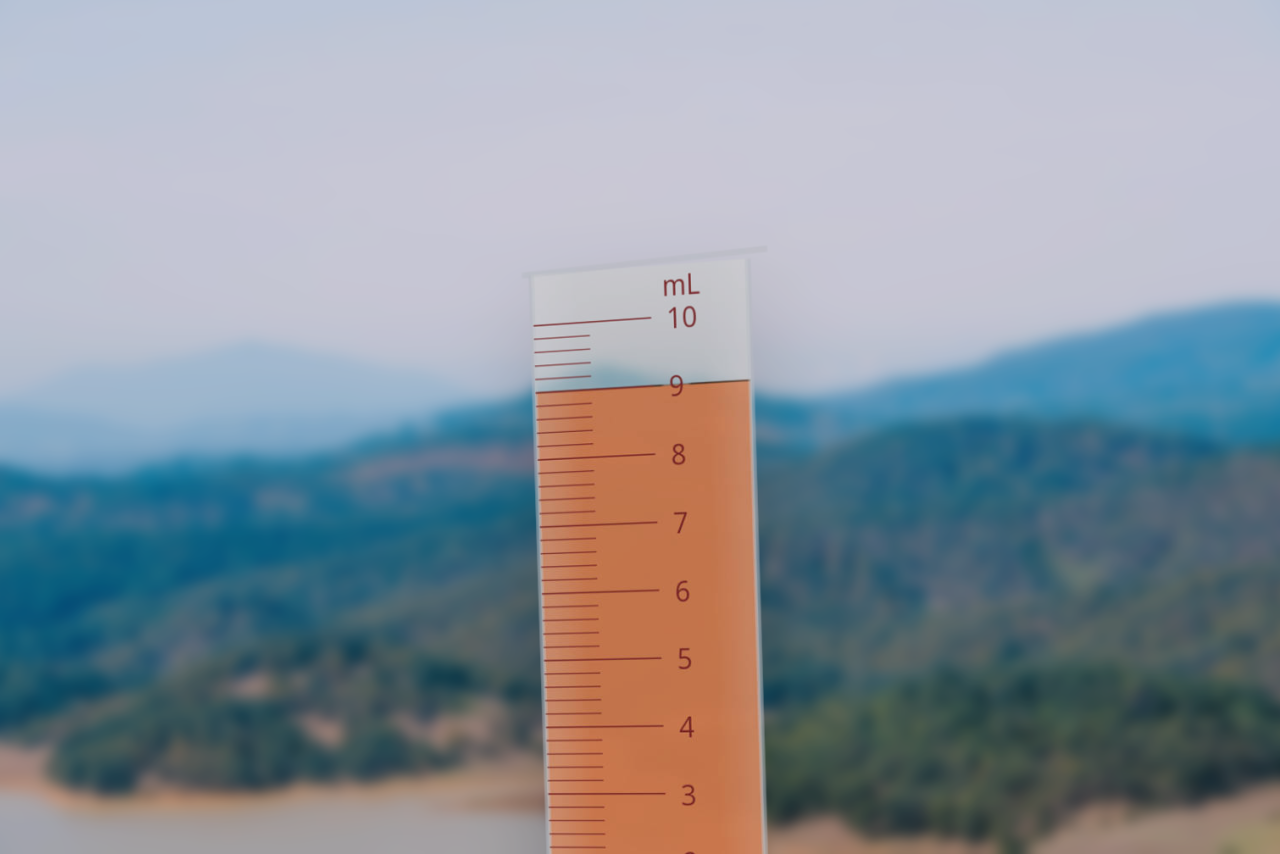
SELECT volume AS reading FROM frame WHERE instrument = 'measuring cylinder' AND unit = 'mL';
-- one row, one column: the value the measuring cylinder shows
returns 9 mL
